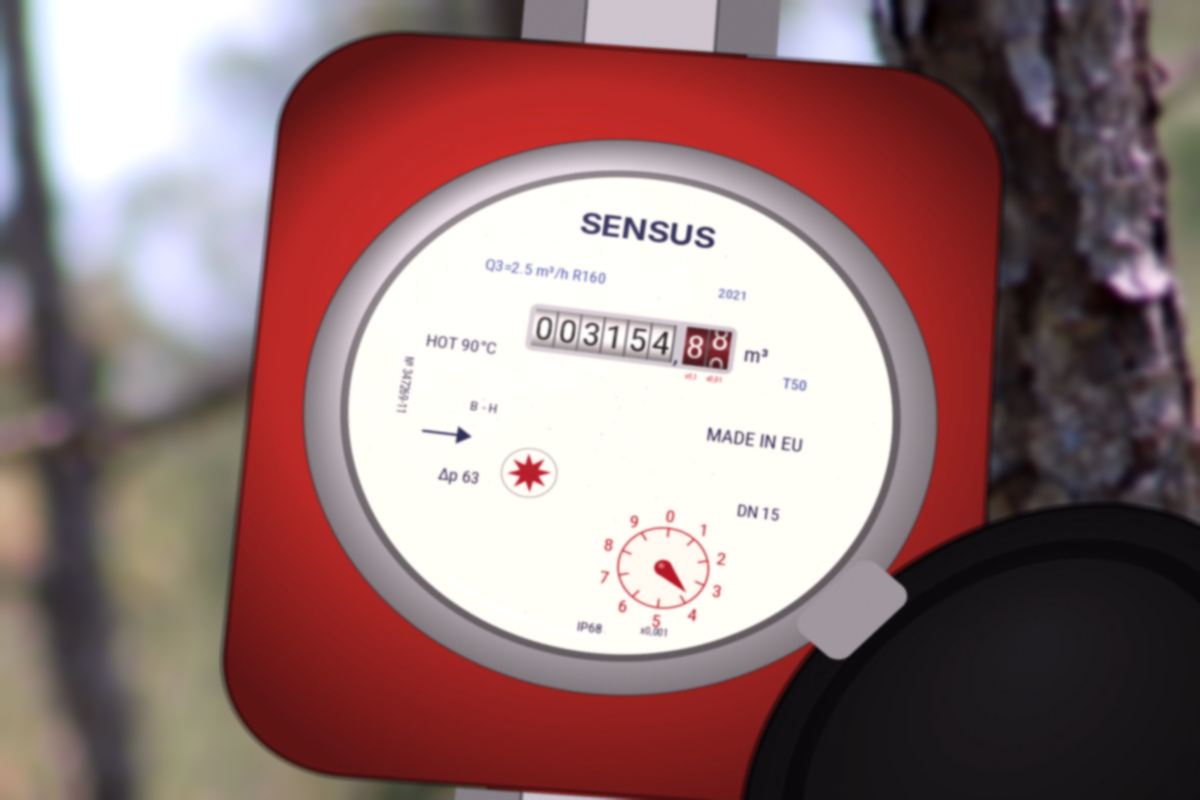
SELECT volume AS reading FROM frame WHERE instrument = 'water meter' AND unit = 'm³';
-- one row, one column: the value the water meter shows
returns 3154.883 m³
